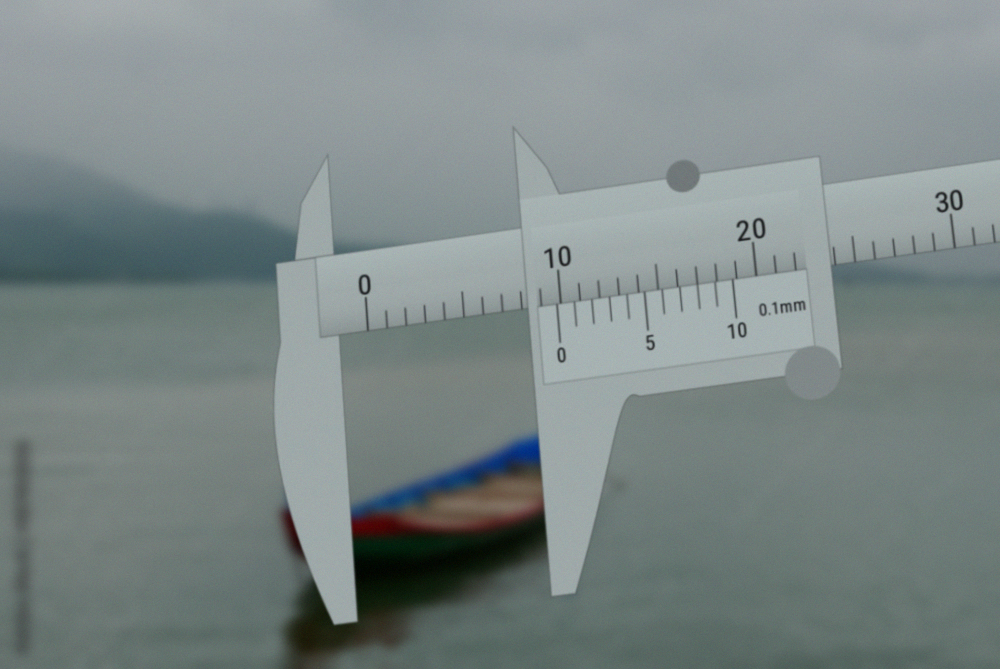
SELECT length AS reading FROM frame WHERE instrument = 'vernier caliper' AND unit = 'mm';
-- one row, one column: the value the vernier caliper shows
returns 9.8 mm
